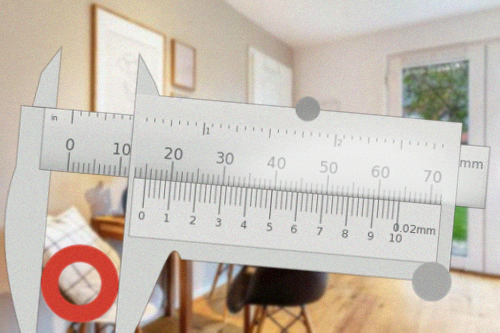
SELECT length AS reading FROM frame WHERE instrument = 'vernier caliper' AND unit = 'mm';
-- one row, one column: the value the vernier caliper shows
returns 15.0 mm
